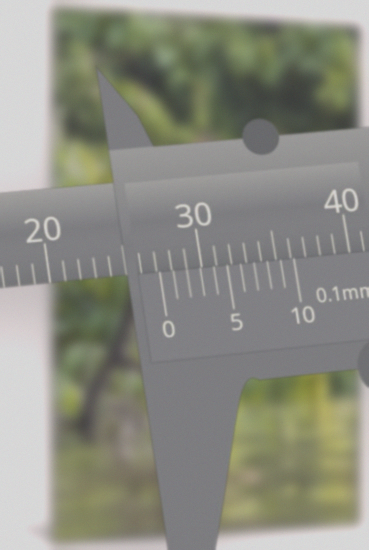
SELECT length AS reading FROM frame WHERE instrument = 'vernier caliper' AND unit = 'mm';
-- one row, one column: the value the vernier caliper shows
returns 27.2 mm
